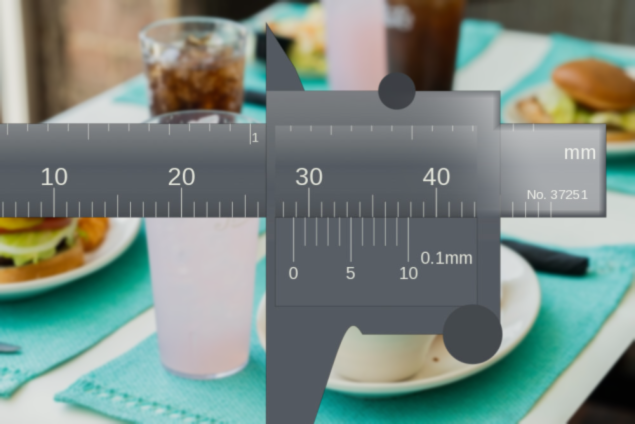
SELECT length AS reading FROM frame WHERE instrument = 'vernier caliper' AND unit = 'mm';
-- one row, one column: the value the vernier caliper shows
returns 28.8 mm
